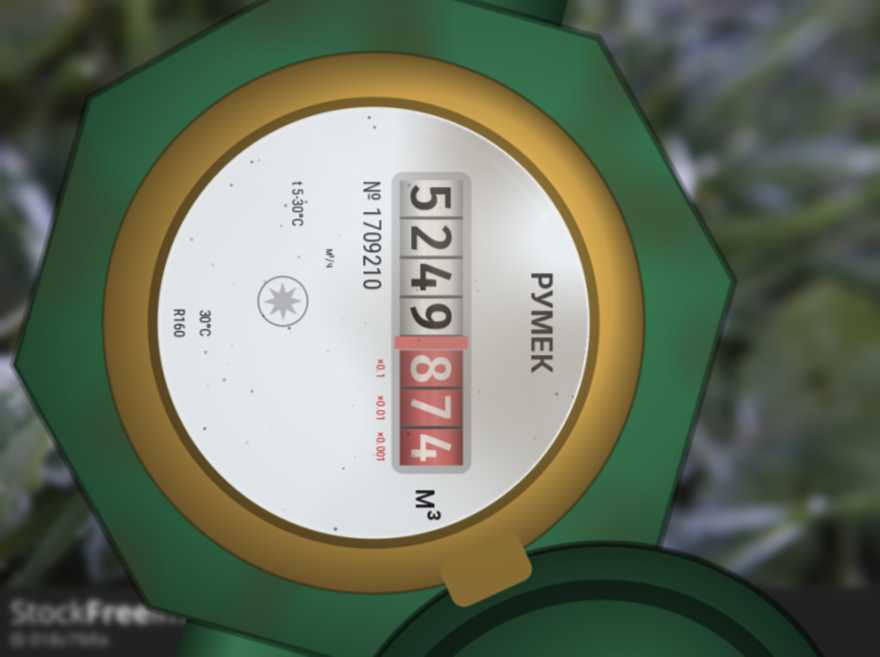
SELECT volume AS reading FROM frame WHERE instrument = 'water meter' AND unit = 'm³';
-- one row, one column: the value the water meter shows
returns 5249.874 m³
